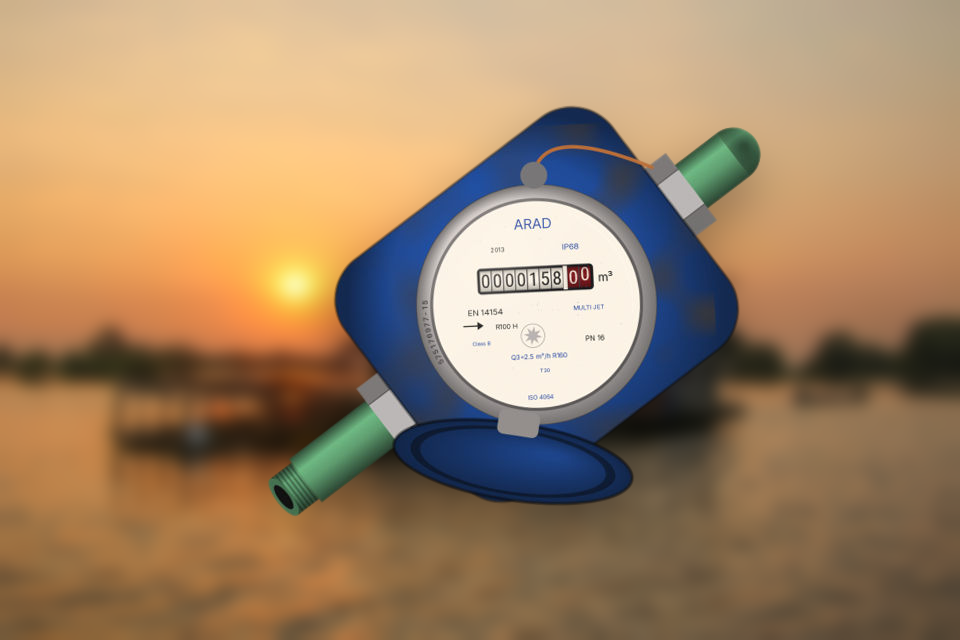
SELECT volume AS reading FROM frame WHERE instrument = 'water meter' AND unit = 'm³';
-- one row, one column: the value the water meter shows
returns 158.00 m³
